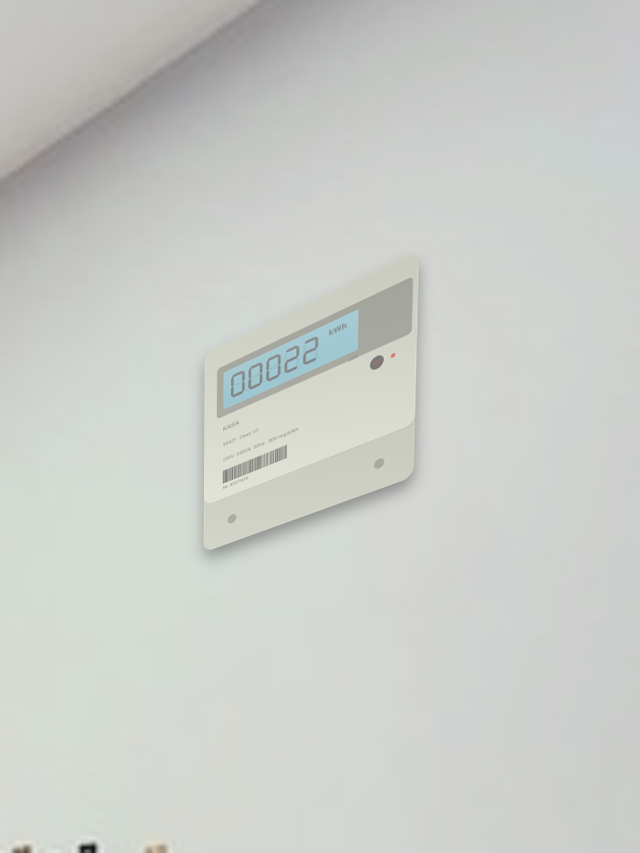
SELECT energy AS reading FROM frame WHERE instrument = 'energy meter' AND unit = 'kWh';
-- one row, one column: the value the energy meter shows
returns 22 kWh
